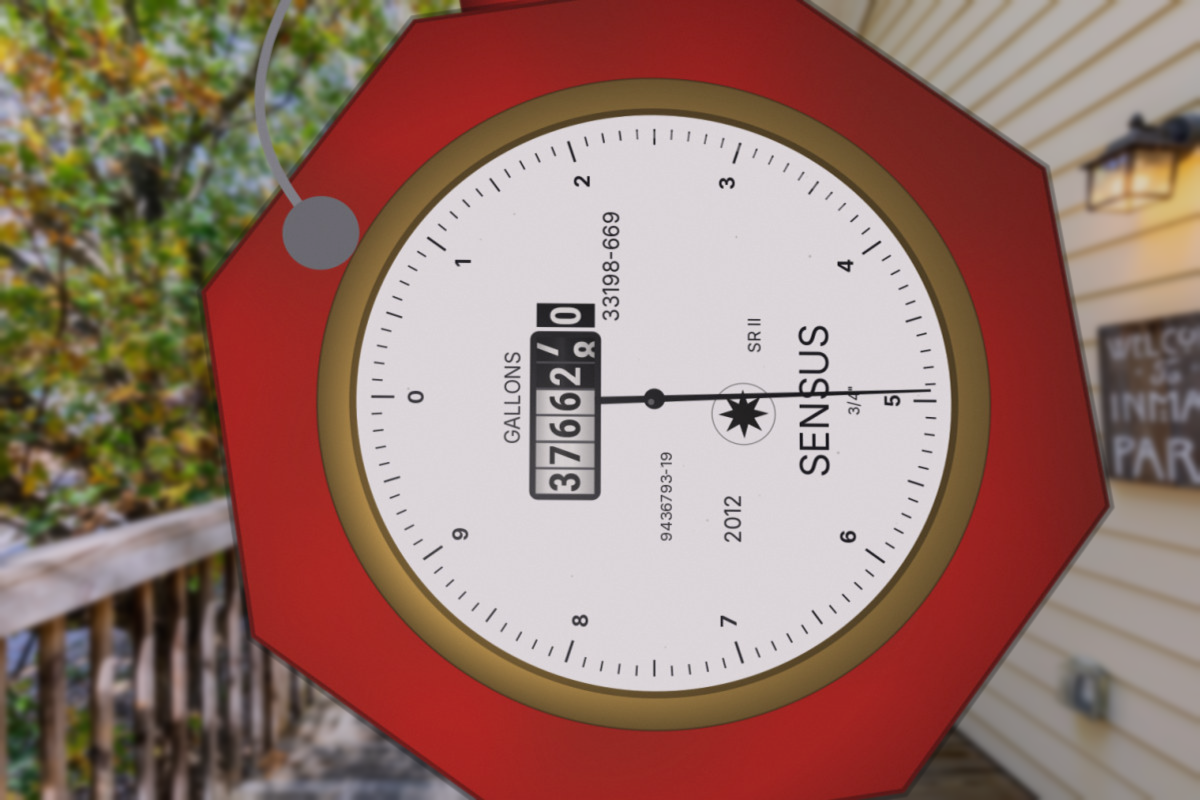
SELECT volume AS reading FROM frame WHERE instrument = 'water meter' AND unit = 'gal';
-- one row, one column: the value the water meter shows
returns 3766274.9 gal
